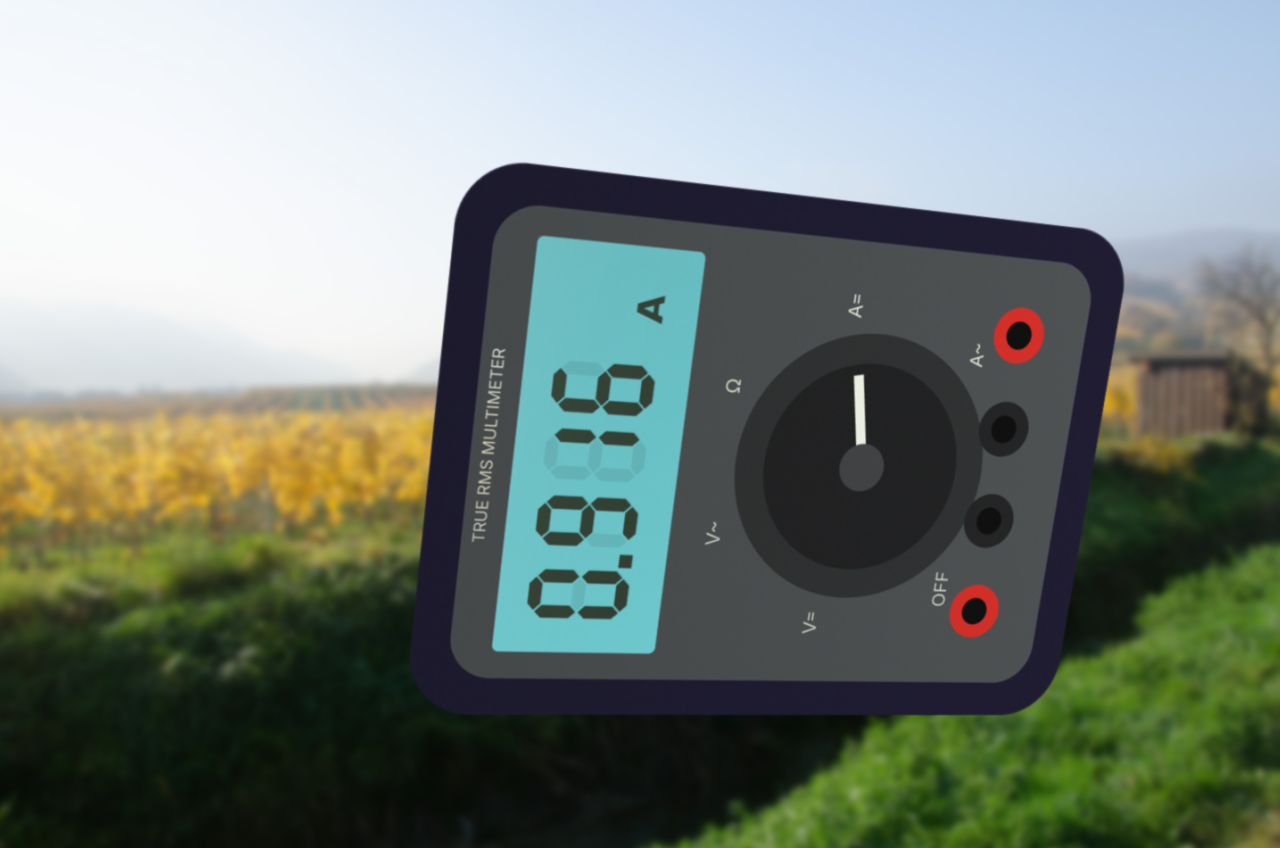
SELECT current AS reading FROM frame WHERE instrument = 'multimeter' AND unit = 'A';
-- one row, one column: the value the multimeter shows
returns 0.916 A
